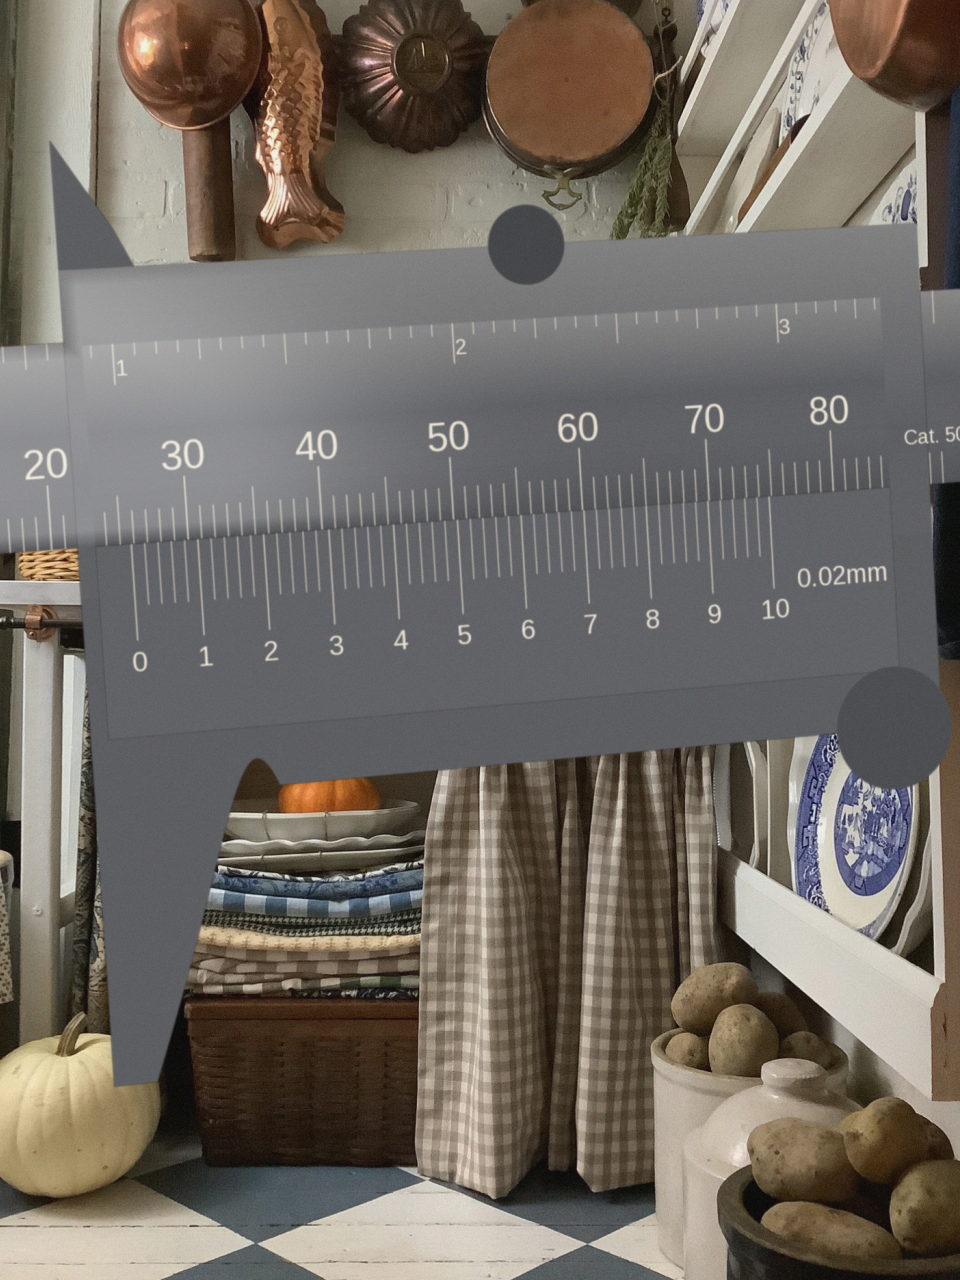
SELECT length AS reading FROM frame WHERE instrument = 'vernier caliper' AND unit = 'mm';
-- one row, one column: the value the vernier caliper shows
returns 25.8 mm
